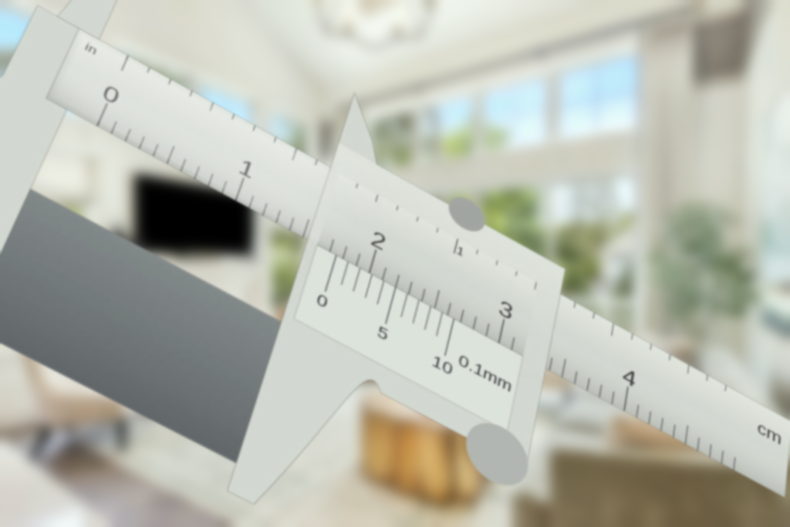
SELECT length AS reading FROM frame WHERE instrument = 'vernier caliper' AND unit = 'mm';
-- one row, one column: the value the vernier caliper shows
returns 17.5 mm
